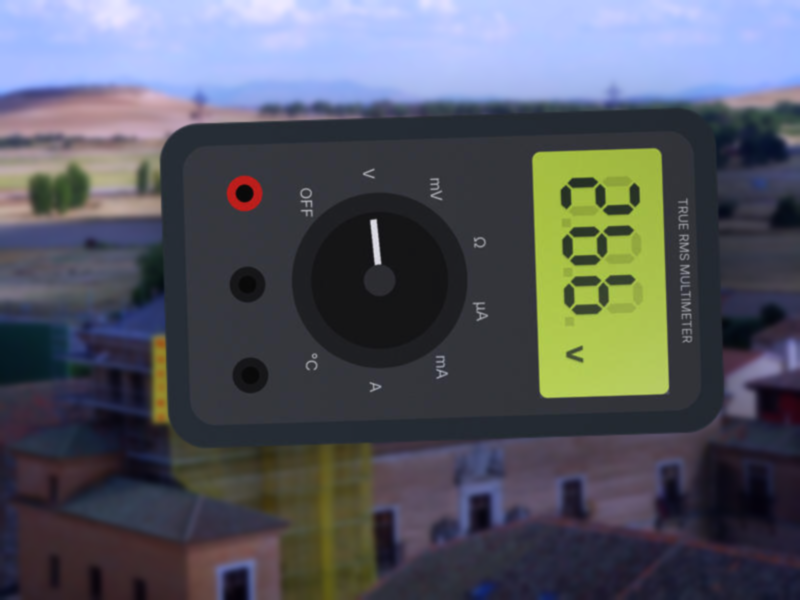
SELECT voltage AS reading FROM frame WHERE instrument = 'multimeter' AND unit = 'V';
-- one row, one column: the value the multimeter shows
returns 266 V
